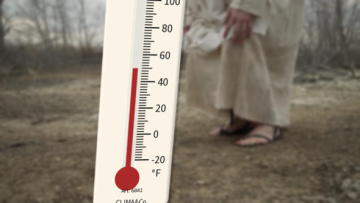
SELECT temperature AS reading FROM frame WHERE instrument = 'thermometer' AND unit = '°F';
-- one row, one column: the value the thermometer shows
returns 50 °F
